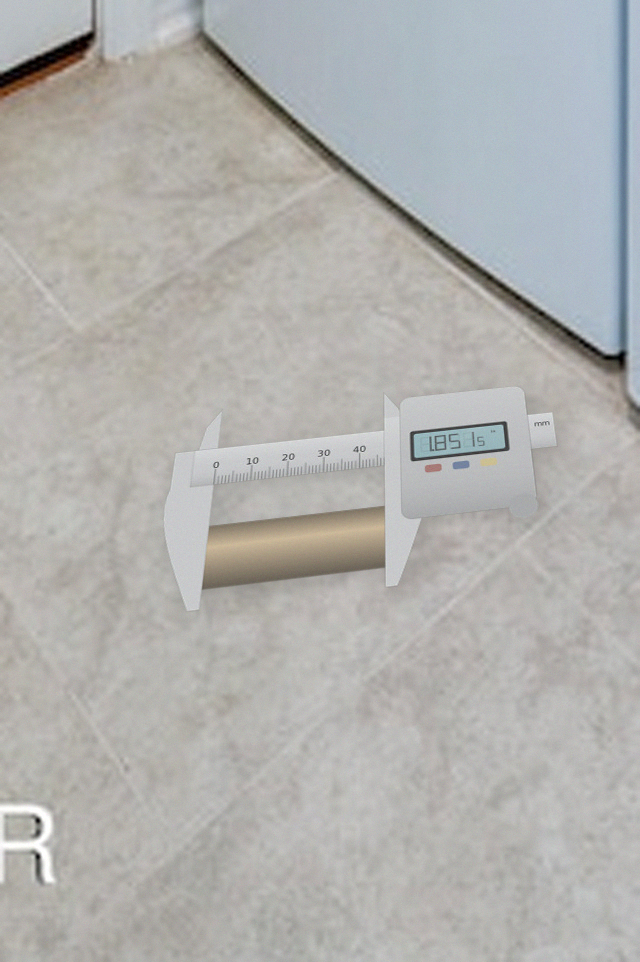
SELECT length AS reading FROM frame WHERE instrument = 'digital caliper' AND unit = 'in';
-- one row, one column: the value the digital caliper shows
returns 1.8515 in
